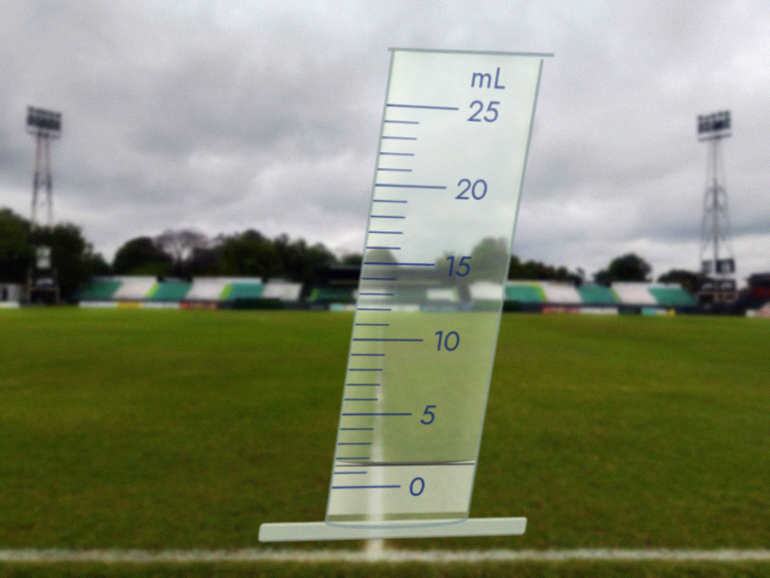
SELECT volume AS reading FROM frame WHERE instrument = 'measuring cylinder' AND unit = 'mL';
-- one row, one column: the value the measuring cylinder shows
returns 1.5 mL
